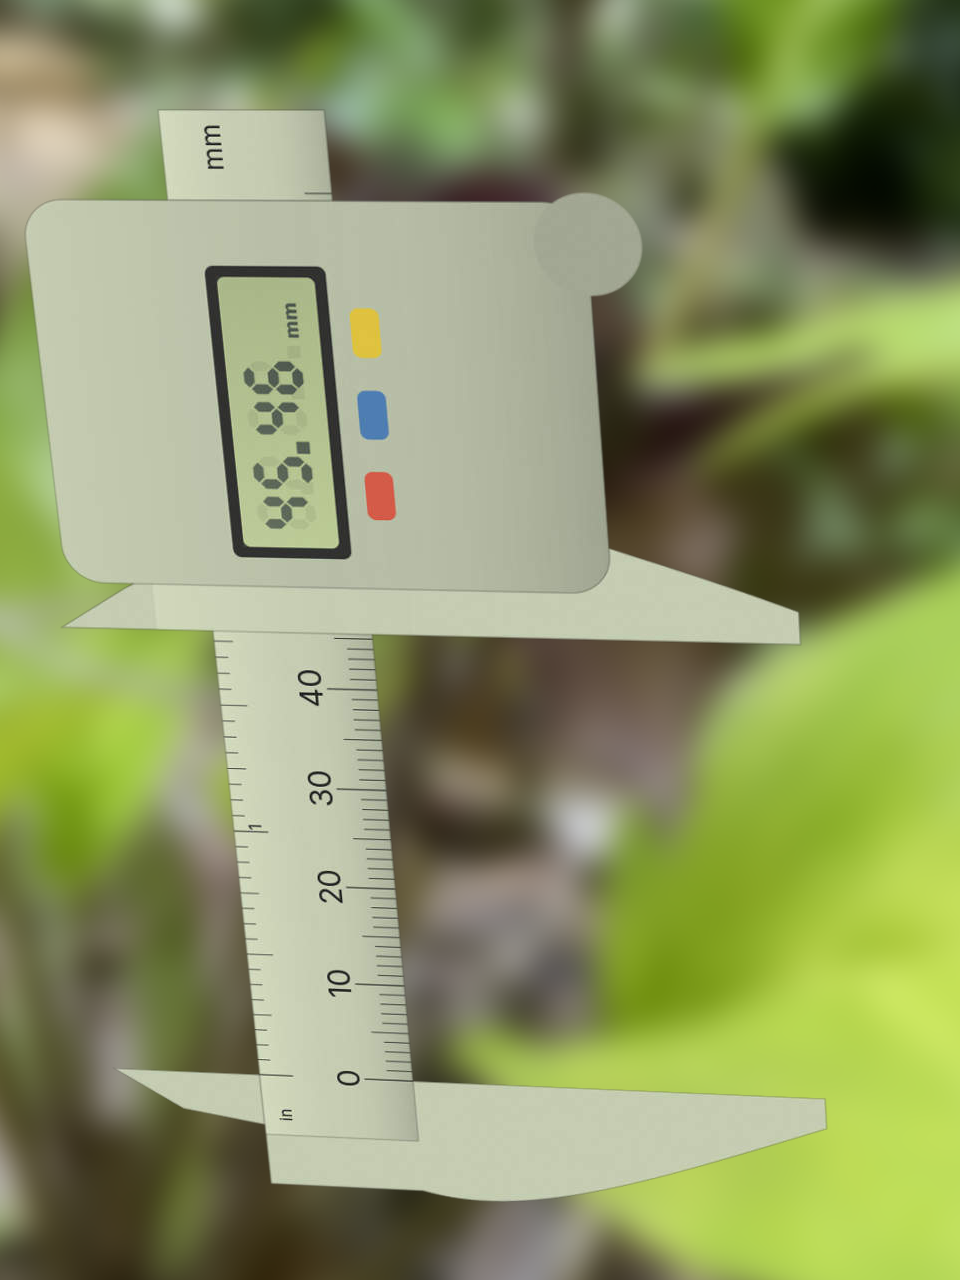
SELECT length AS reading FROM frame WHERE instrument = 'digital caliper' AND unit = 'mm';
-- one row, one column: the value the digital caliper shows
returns 45.46 mm
